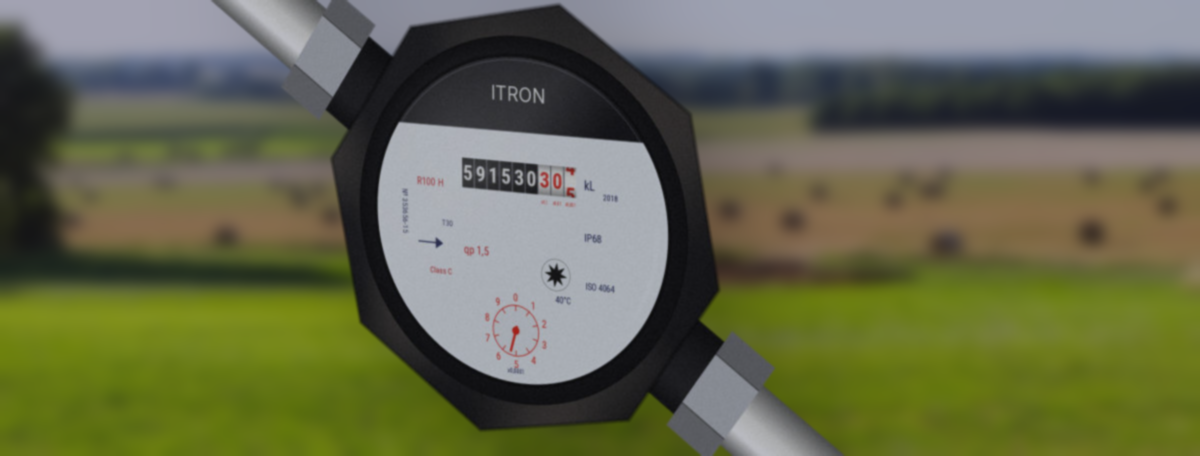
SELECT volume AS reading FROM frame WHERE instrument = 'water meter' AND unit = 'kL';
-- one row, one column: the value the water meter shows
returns 591530.3045 kL
